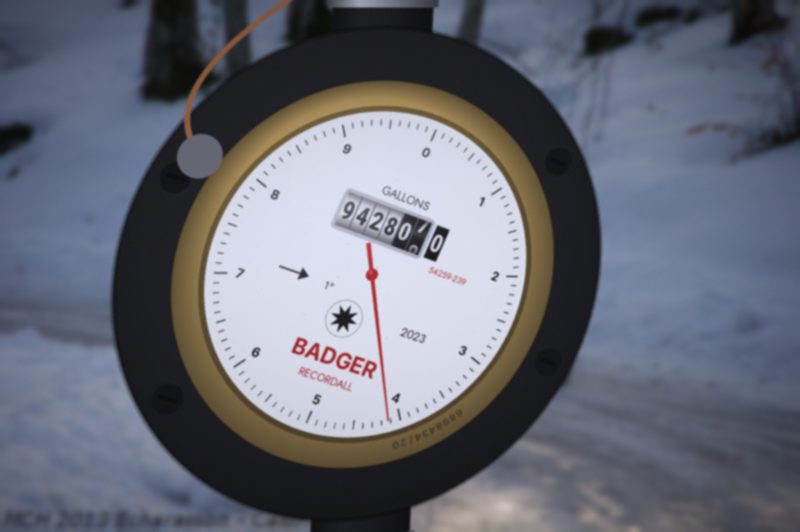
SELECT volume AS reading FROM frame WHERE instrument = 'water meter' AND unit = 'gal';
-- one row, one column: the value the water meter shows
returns 9428074.1 gal
